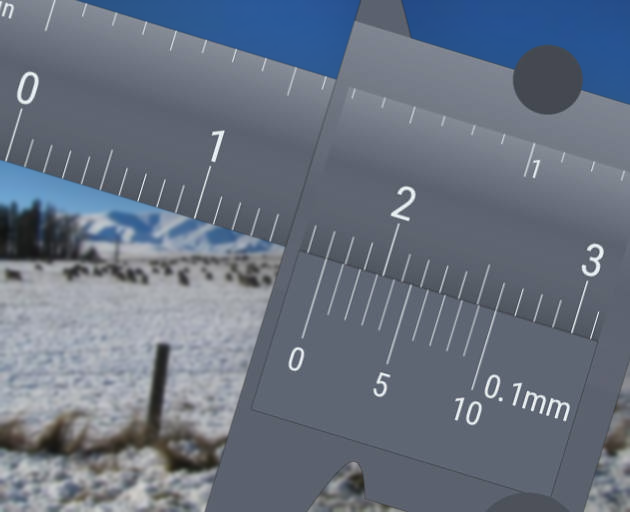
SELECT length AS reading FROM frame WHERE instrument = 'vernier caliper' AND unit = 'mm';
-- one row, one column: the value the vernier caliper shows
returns 17.0 mm
